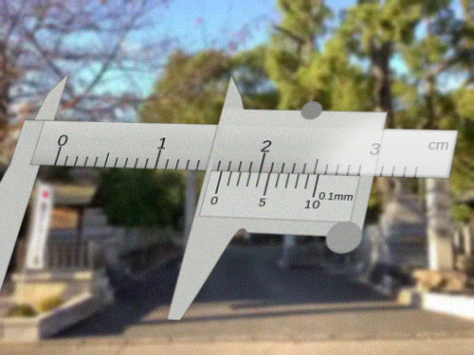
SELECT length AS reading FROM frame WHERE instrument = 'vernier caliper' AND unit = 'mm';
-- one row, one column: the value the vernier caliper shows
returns 16.4 mm
